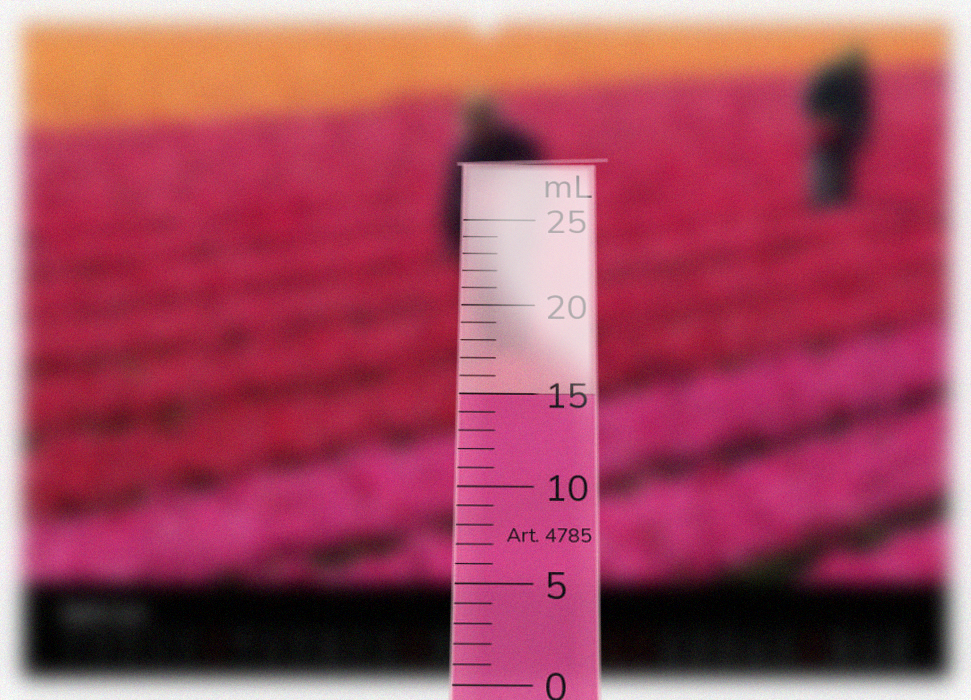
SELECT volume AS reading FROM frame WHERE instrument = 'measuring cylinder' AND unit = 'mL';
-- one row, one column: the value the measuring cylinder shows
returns 15 mL
